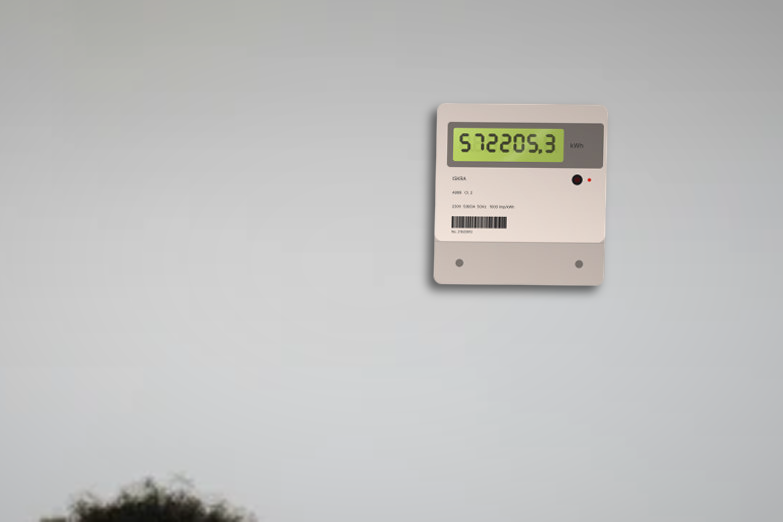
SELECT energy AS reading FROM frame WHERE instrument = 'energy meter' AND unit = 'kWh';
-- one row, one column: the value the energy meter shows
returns 572205.3 kWh
